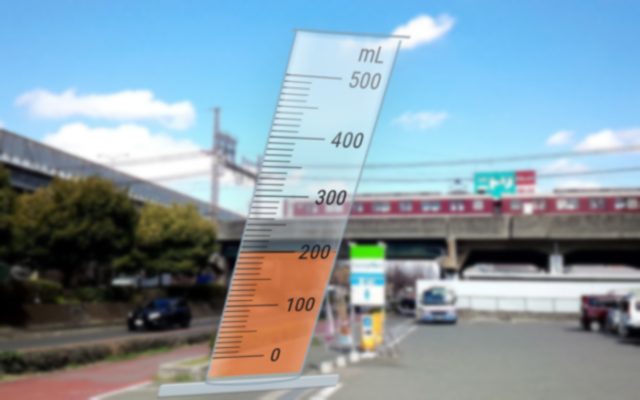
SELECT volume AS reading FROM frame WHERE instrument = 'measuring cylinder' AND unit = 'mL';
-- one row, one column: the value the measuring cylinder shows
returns 200 mL
